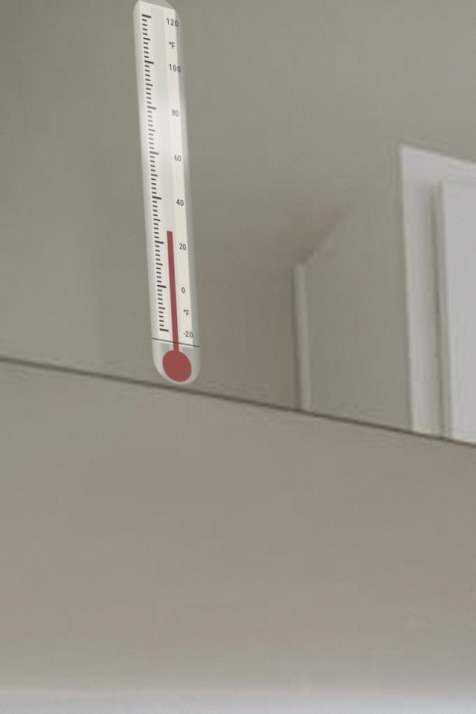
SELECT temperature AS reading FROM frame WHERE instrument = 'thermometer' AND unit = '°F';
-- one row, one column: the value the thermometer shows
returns 26 °F
